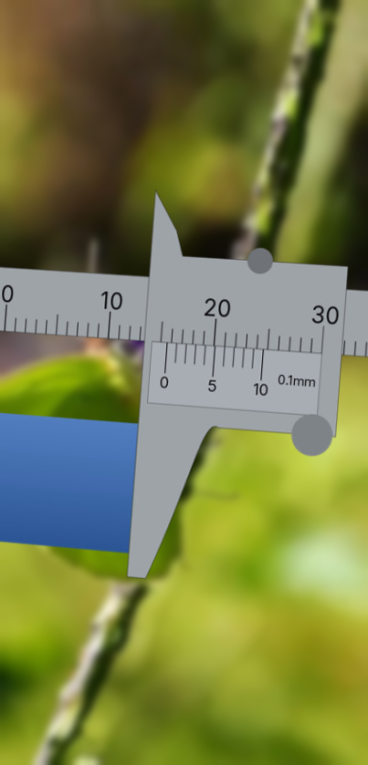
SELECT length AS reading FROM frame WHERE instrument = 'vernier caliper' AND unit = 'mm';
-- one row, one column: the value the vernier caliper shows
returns 15.6 mm
